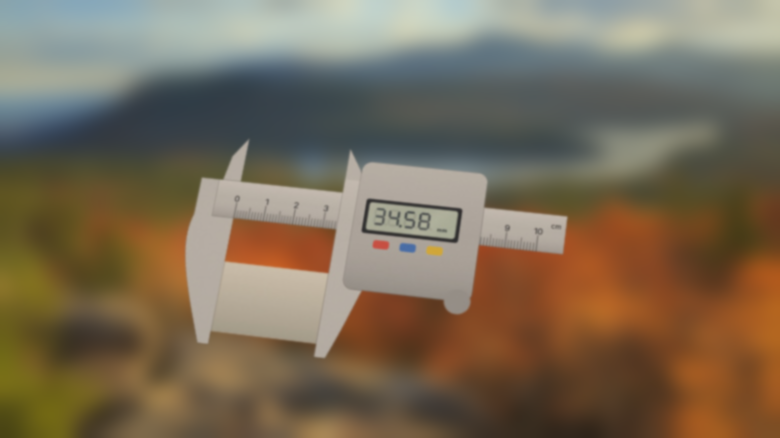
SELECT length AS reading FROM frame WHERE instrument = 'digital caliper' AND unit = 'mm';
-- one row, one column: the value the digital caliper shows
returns 34.58 mm
